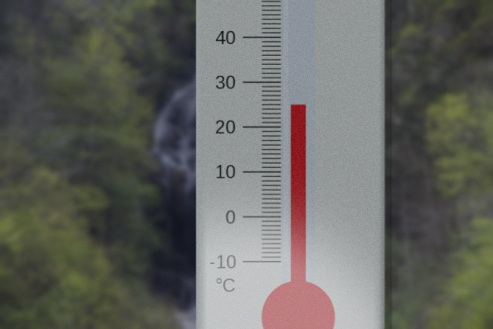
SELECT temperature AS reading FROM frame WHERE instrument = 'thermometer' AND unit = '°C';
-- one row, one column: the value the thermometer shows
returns 25 °C
